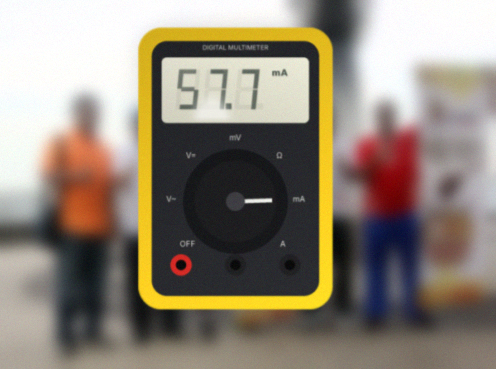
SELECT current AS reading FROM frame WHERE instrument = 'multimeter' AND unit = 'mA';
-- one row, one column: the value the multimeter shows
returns 57.7 mA
